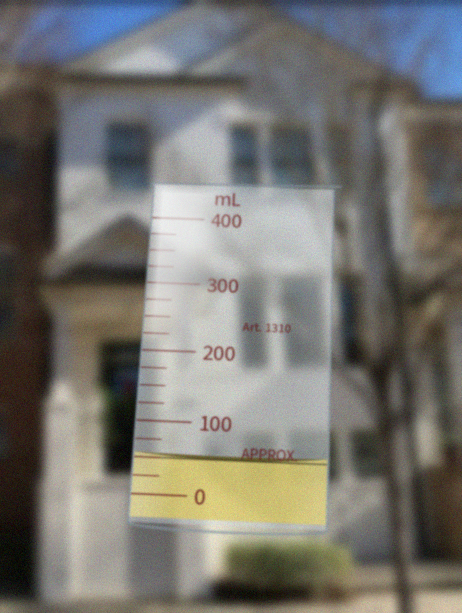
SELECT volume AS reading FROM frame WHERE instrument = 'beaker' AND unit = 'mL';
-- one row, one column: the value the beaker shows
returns 50 mL
